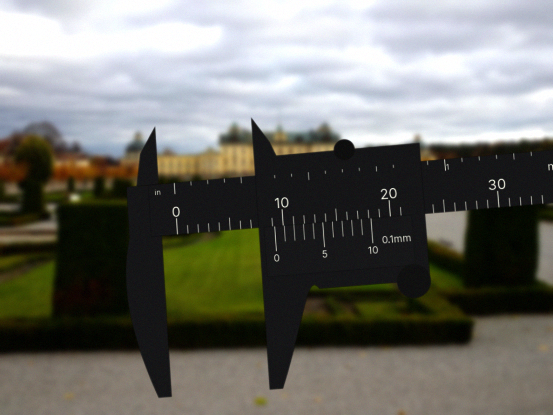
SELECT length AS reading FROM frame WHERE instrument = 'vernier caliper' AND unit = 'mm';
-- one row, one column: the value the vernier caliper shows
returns 9.2 mm
